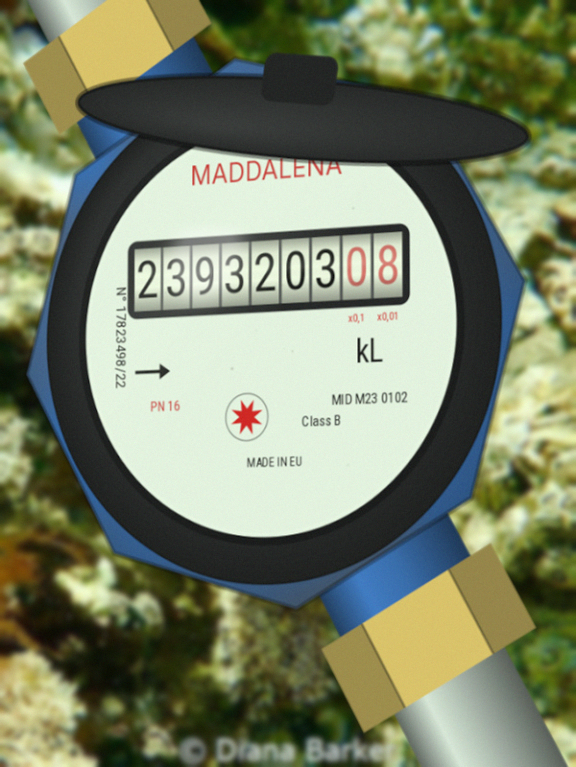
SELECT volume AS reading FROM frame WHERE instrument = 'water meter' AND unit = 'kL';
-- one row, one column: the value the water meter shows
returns 2393203.08 kL
